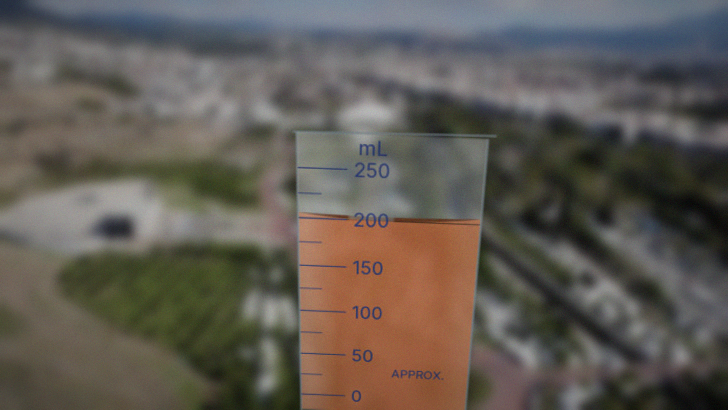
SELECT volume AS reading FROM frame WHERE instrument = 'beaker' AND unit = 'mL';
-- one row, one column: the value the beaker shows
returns 200 mL
